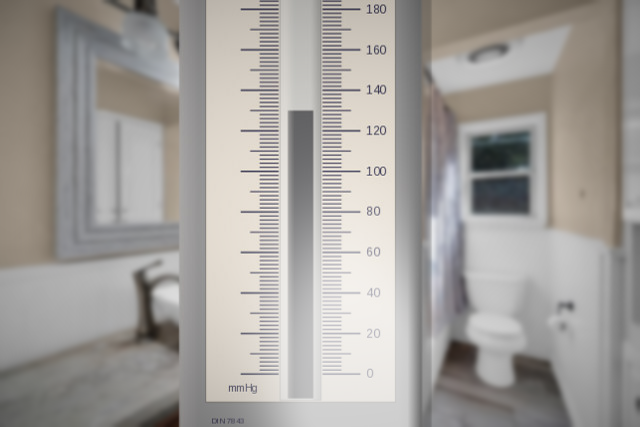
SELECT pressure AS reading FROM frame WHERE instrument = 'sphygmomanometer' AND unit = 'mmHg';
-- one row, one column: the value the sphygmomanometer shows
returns 130 mmHg
